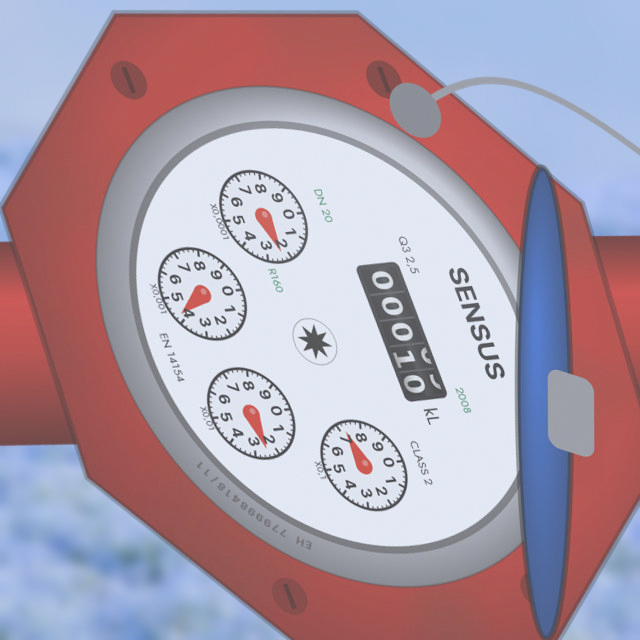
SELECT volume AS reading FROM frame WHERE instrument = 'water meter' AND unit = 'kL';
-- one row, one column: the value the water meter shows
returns 9.7242 kL
